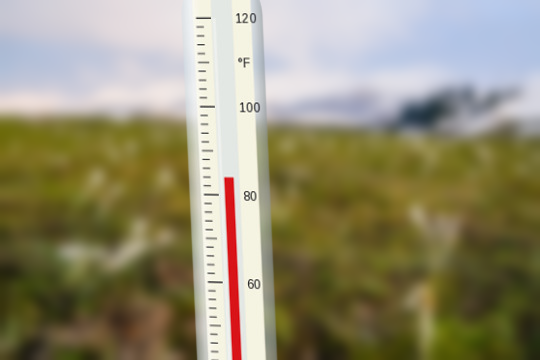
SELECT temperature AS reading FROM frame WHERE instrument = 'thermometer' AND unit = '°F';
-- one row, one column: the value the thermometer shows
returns 84 °F
